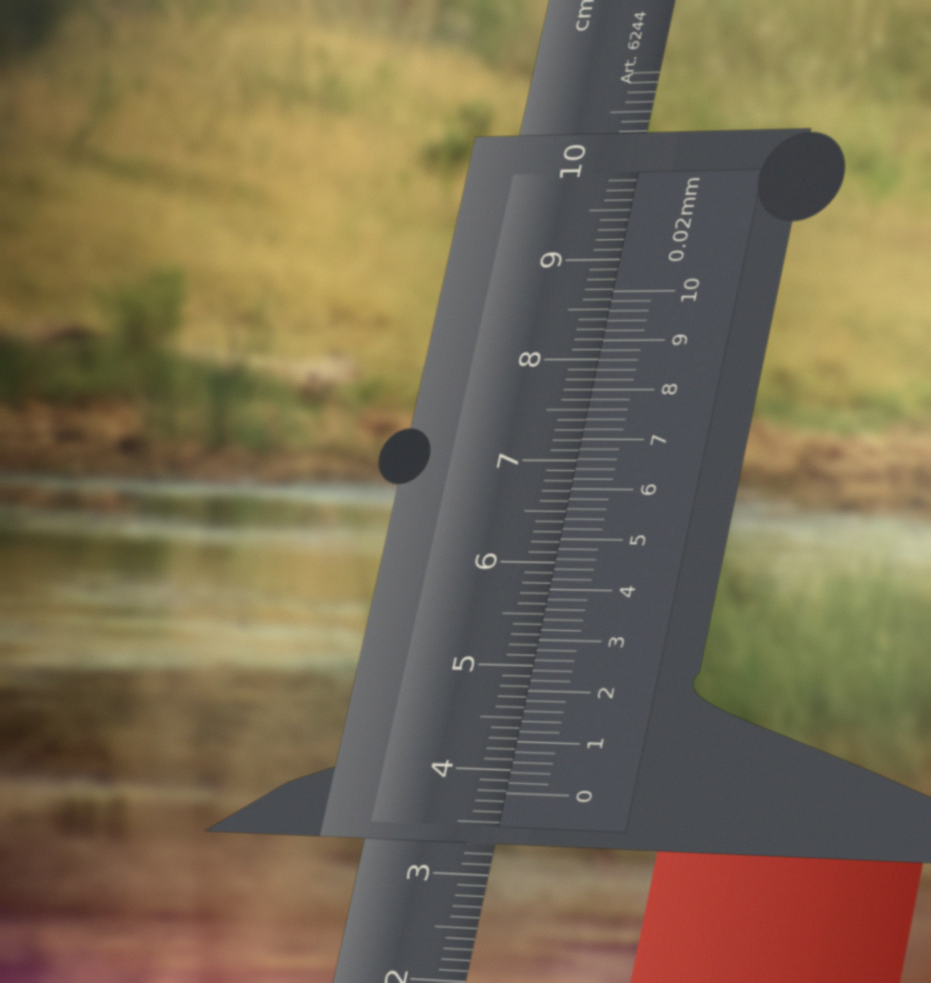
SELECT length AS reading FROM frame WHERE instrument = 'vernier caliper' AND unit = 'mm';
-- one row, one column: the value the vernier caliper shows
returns 37.8 mm
